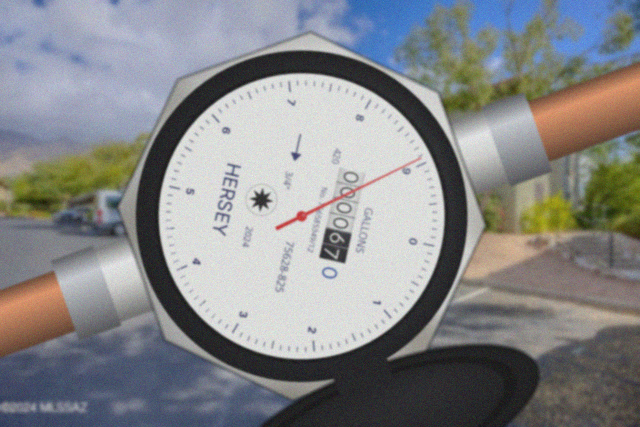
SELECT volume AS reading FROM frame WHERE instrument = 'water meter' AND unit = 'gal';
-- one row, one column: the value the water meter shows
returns 668.9 gal
